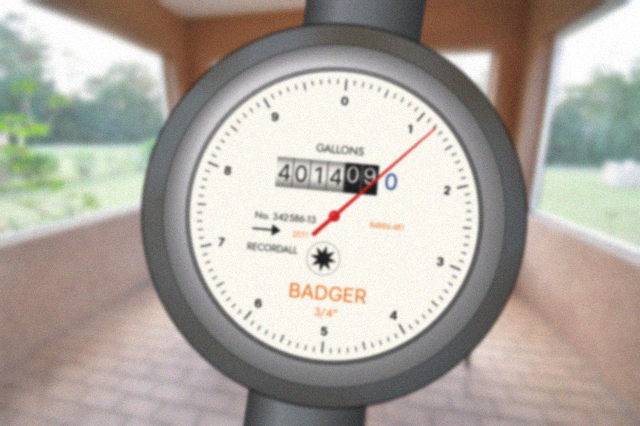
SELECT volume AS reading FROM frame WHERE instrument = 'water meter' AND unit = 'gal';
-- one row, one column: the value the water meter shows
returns 4014091.2 gal
